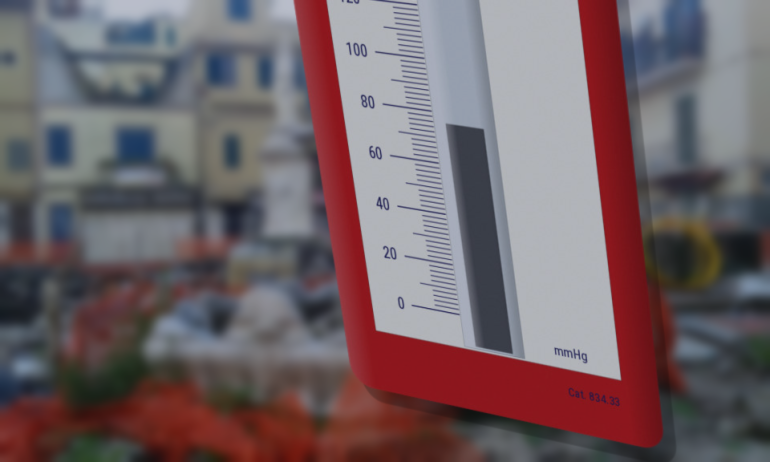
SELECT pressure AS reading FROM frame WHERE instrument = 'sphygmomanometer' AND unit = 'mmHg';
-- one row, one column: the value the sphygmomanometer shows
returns 76 mmHg
